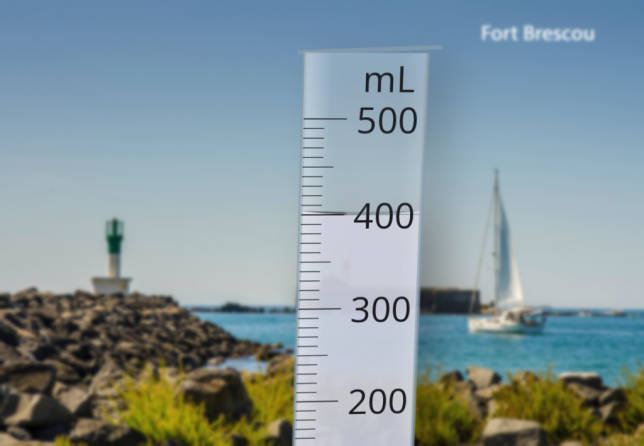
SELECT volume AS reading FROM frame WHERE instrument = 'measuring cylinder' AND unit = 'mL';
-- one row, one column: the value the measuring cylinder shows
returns 400 mL
